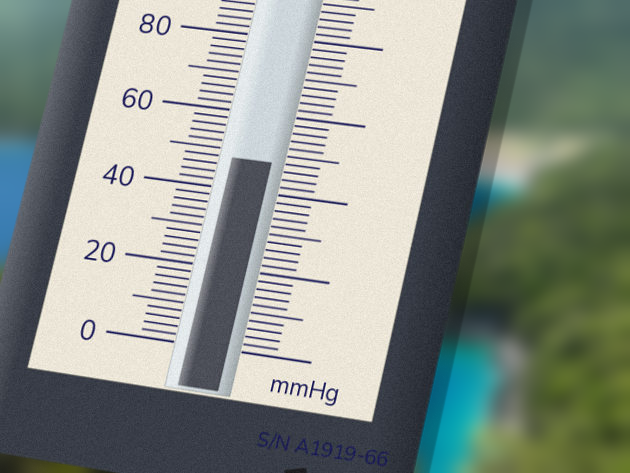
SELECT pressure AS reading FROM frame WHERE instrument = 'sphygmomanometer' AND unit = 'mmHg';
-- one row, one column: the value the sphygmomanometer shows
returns 48 mmHg
